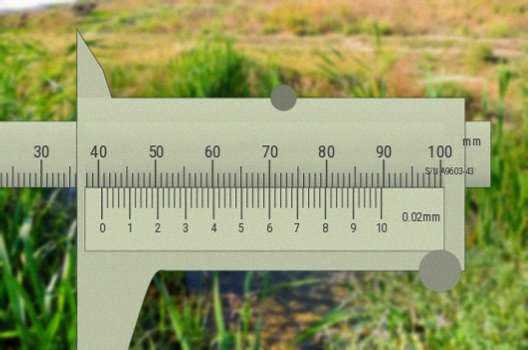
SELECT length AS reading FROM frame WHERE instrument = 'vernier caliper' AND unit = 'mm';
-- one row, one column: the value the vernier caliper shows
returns 40.6 mm
